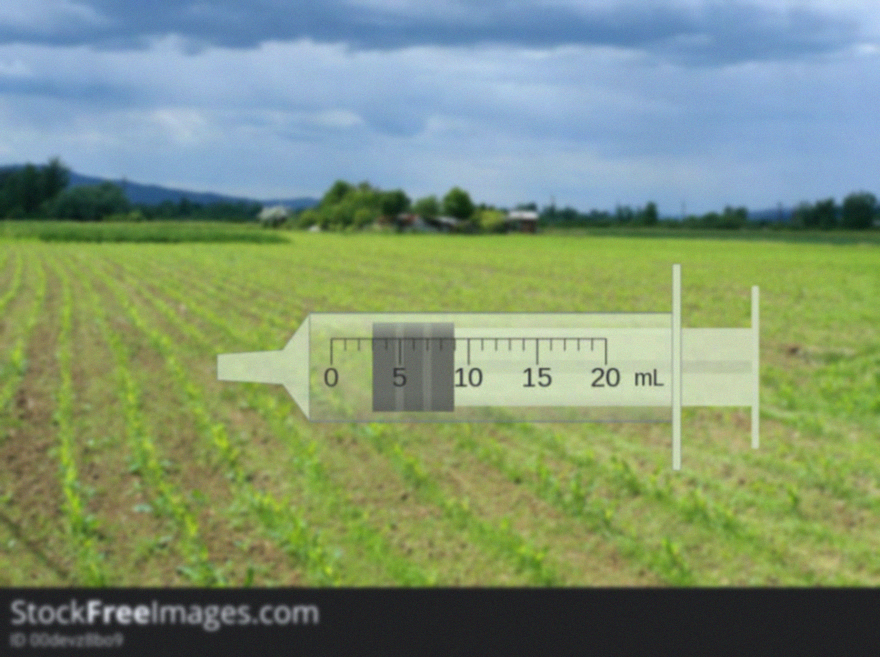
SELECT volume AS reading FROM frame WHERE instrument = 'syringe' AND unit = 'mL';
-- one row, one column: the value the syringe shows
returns 3 mL
